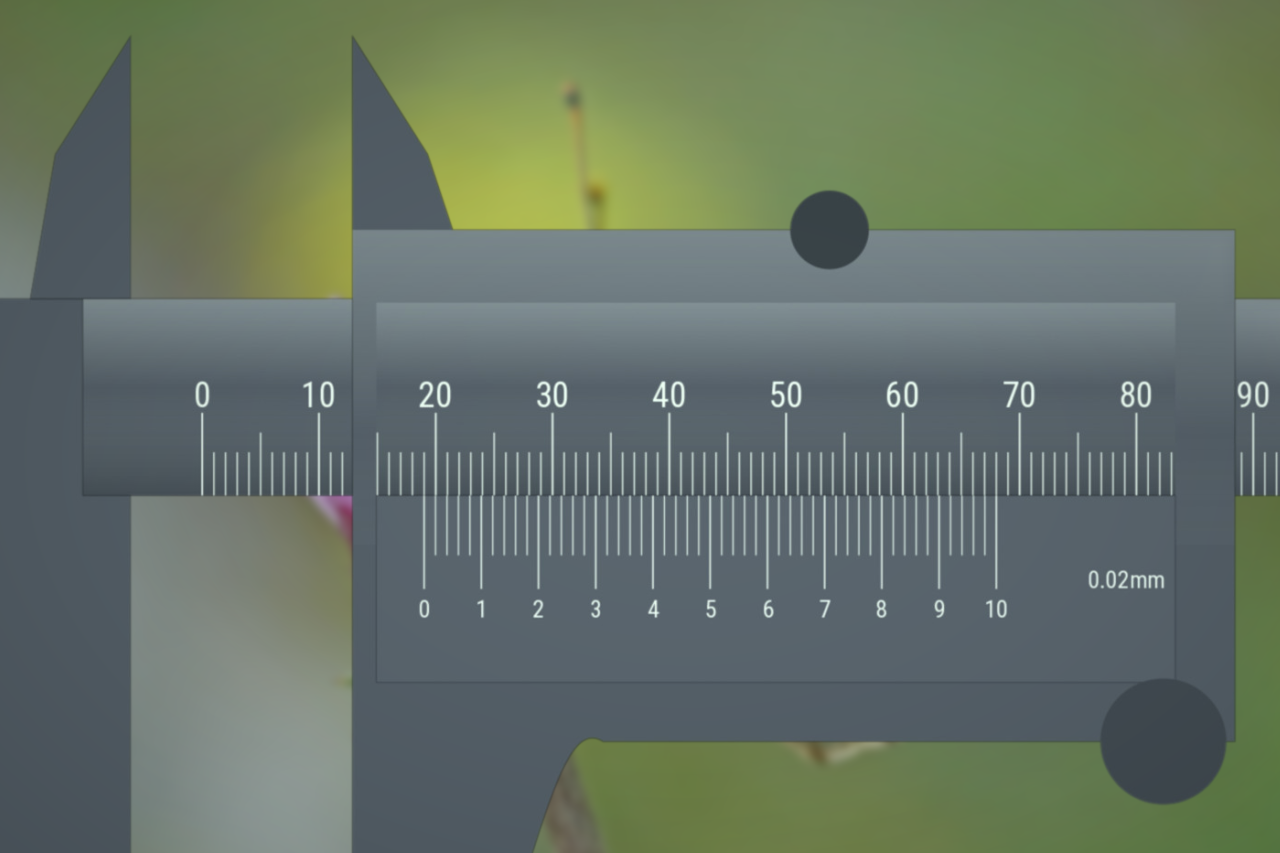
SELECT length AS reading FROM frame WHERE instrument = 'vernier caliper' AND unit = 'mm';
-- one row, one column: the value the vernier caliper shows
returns 19.0 mm
